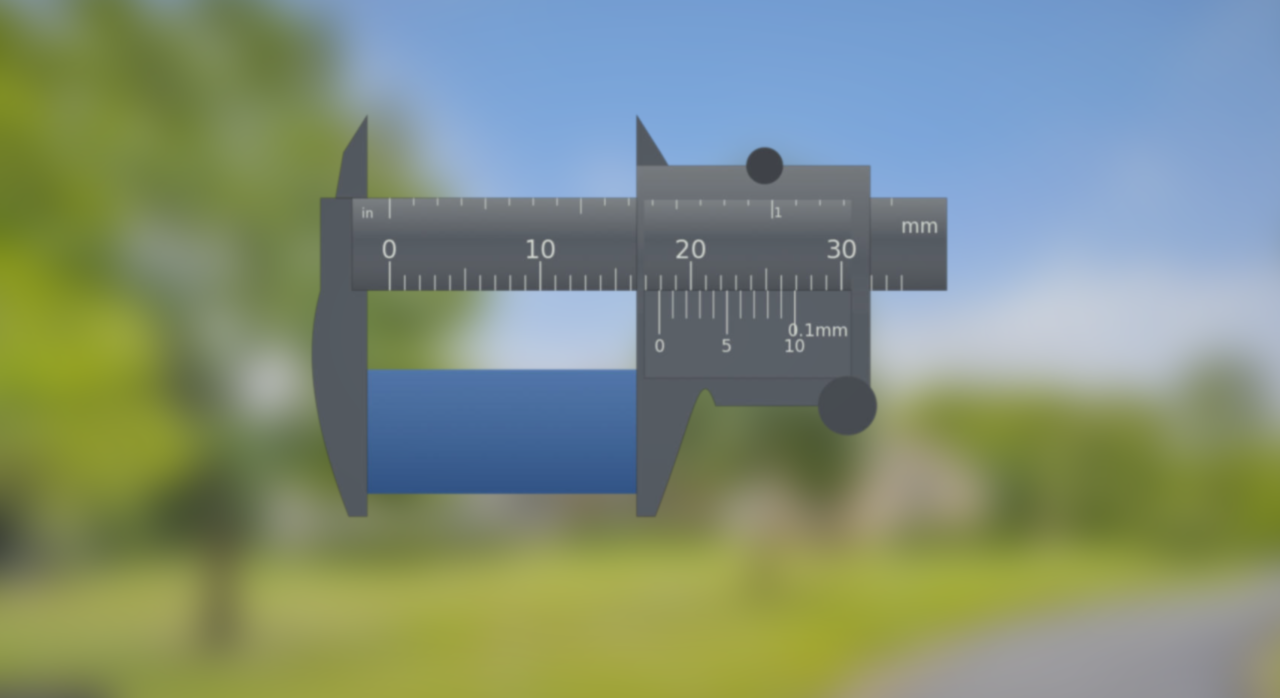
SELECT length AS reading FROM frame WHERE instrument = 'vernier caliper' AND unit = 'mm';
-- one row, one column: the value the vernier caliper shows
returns 17.9 mm
